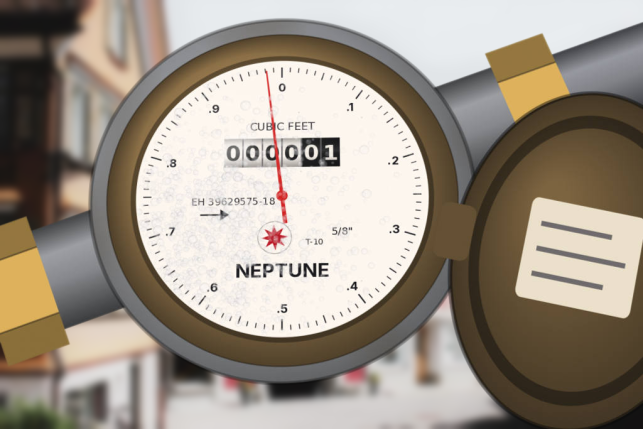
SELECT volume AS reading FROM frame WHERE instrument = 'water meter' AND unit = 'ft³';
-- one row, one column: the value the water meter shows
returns 0.98 ft³
